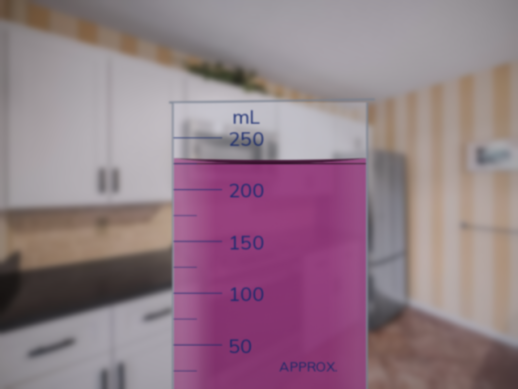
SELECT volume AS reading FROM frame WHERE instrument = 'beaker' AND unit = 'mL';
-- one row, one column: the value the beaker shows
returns 225 mL
